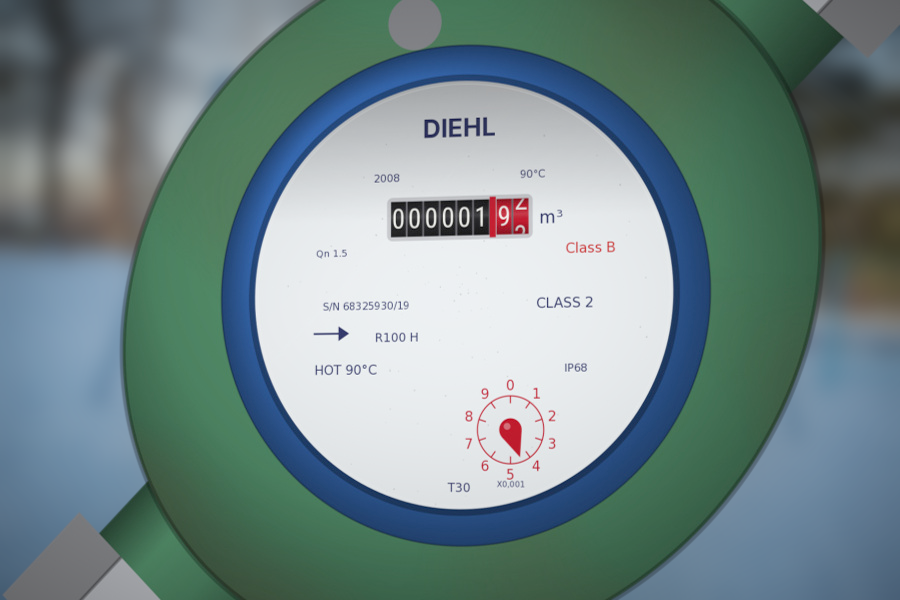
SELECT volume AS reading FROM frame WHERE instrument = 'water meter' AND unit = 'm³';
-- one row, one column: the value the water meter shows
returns 1.924 m³
